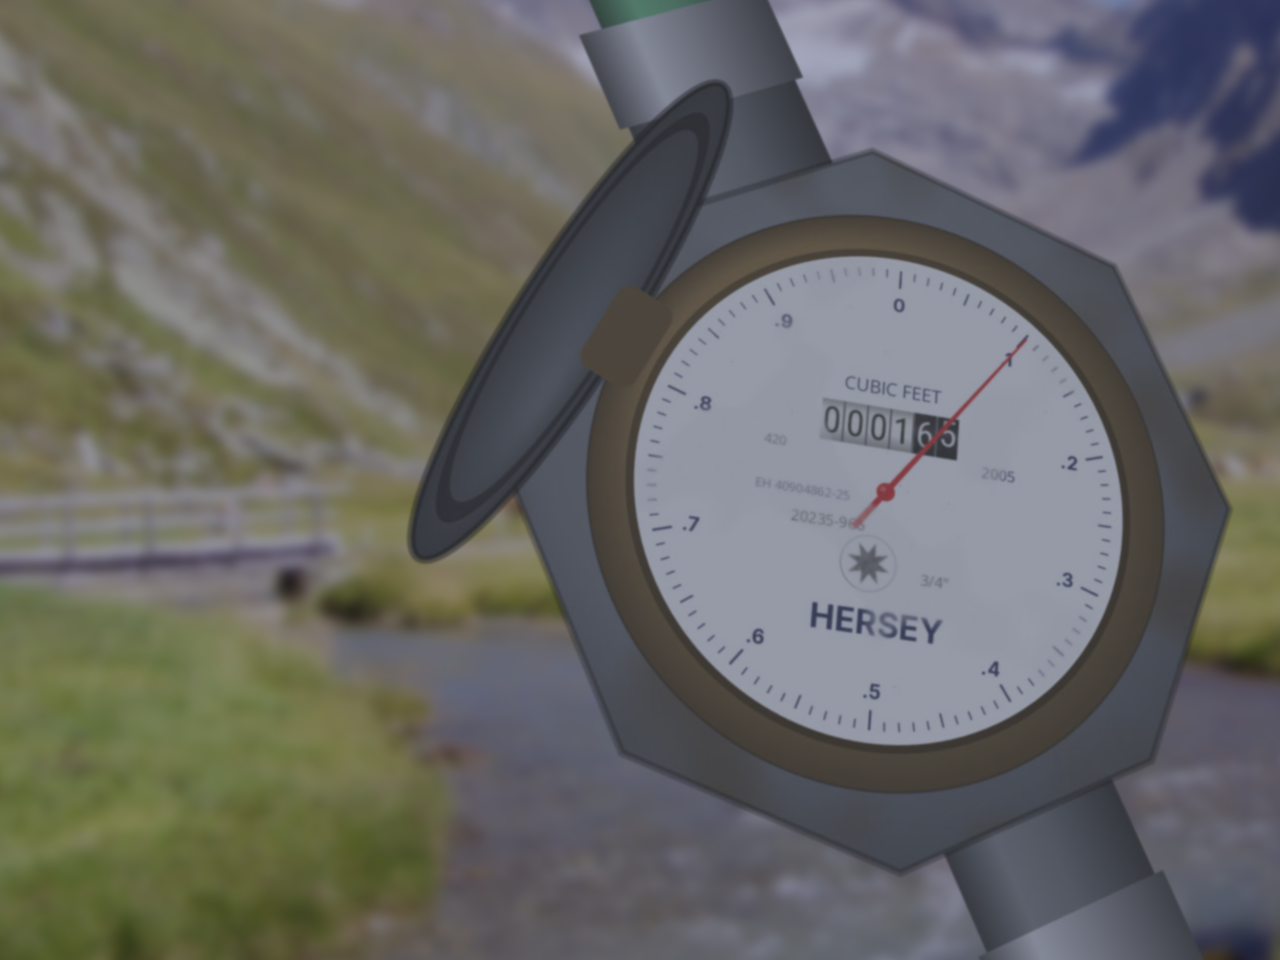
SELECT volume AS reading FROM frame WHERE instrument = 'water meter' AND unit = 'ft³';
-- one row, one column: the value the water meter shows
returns 165.10 ft³
